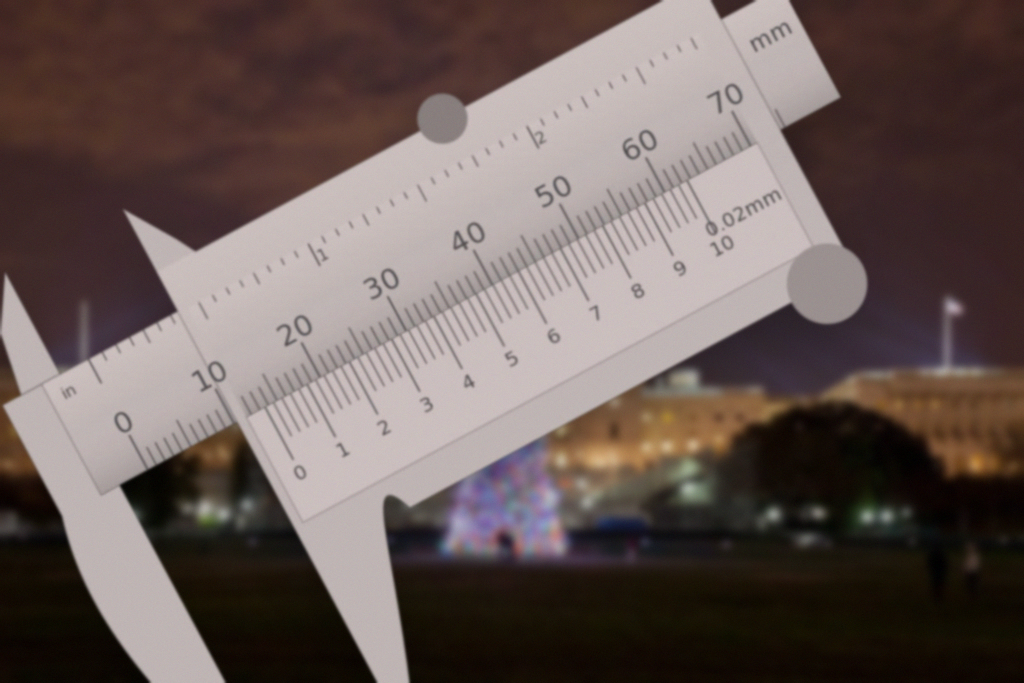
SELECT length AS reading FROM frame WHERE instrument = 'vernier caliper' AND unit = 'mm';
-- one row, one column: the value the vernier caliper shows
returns 13.6 mm
